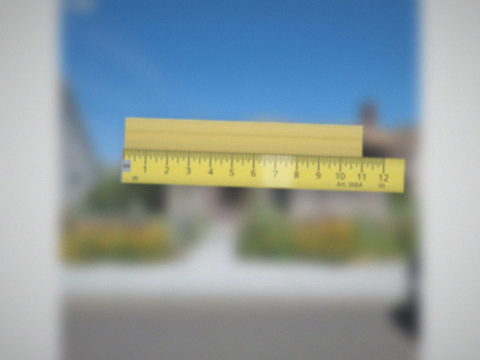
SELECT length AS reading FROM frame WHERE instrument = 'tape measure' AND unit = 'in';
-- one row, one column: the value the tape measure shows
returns 11 in
